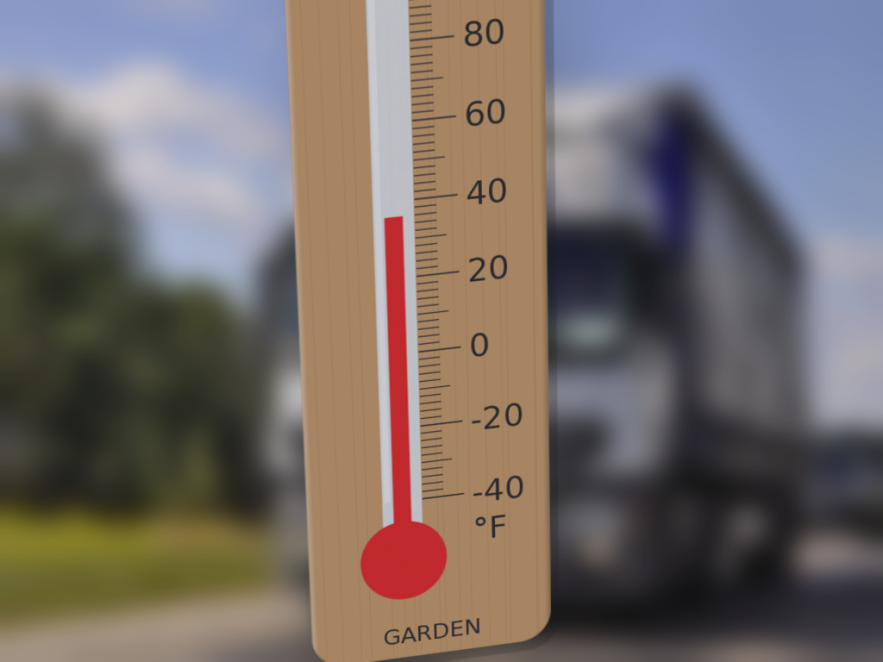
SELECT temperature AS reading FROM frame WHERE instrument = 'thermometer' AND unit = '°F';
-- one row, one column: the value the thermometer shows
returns 36 °F
